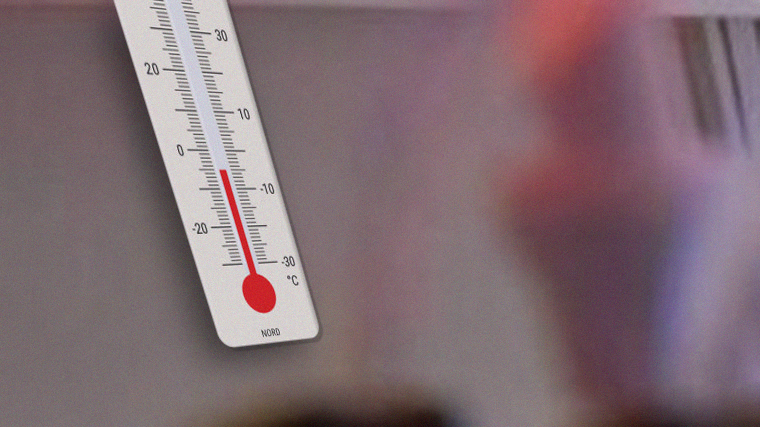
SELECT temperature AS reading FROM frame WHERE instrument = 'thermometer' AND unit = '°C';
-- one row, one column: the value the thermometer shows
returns -5 °C
